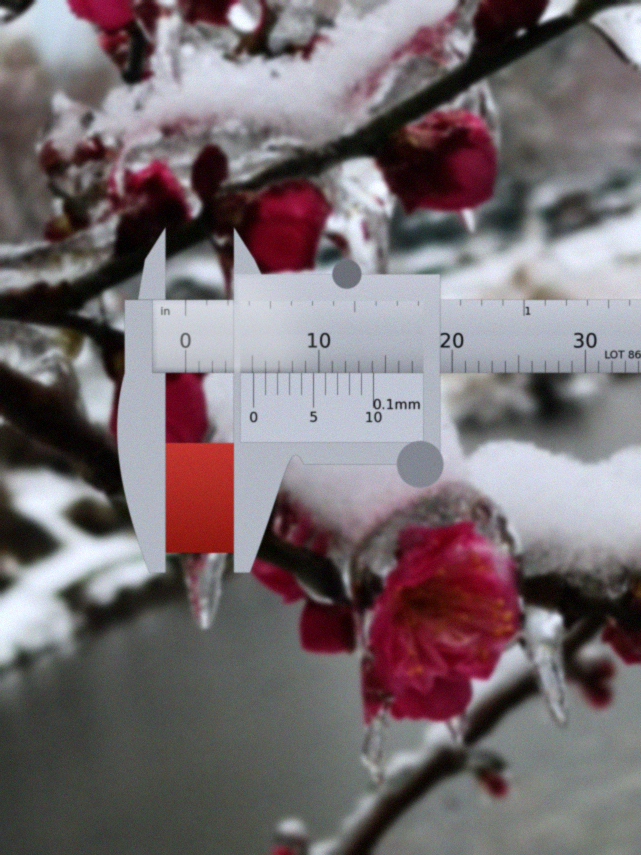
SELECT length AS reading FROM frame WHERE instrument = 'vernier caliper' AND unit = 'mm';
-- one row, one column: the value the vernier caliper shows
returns 5.1 mm
